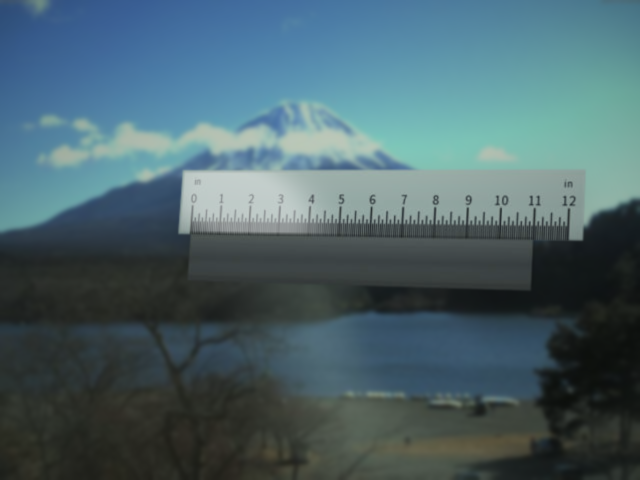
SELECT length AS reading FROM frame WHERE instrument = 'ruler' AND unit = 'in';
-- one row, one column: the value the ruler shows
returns 11 in
